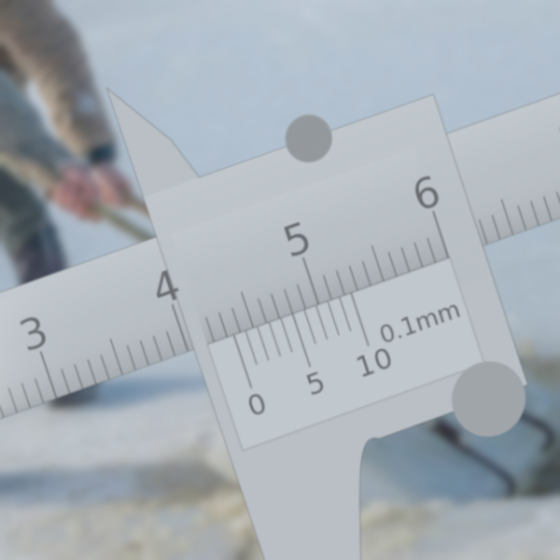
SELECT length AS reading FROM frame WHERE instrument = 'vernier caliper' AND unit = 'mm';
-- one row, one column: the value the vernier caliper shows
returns 43.5 mm
